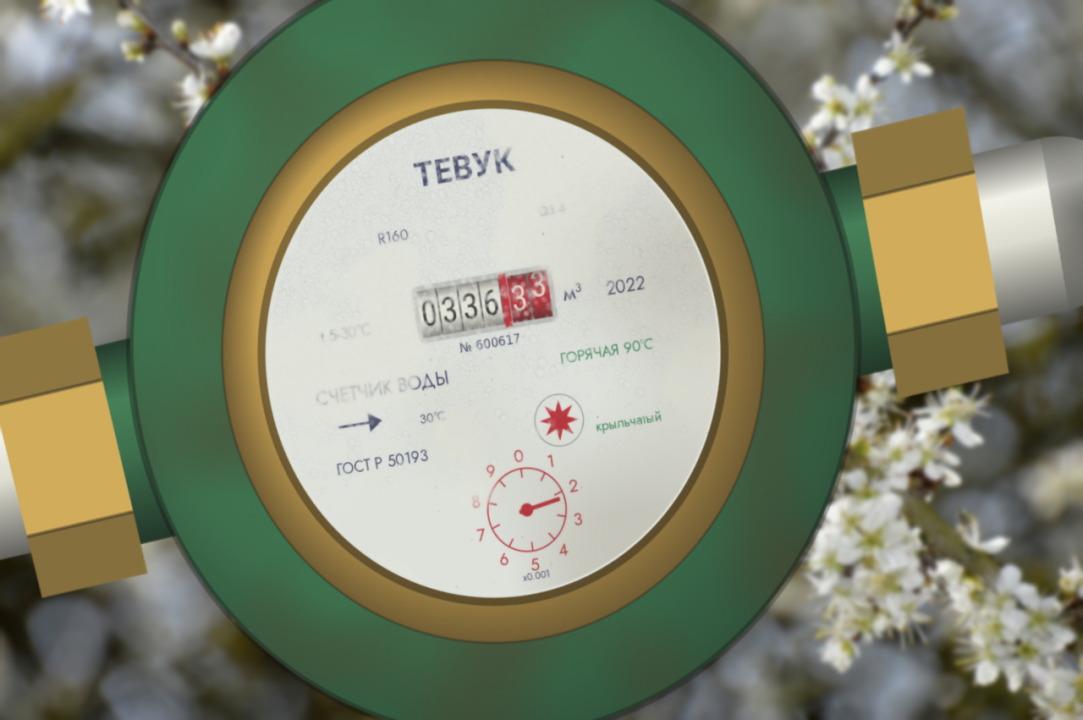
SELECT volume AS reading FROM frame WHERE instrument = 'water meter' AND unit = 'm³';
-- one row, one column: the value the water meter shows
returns 336.332 m³
